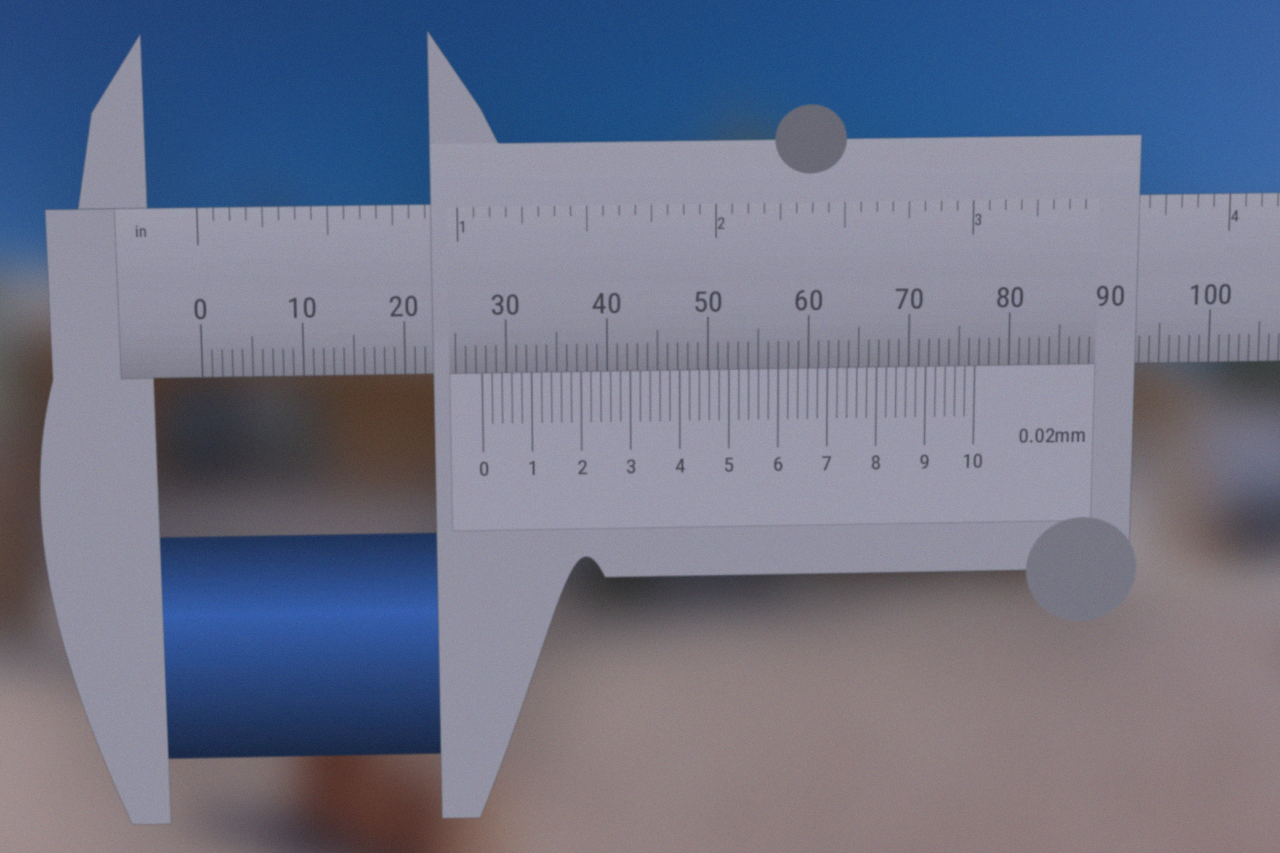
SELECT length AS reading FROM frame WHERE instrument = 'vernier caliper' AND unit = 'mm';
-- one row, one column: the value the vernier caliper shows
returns 27.6 mm
